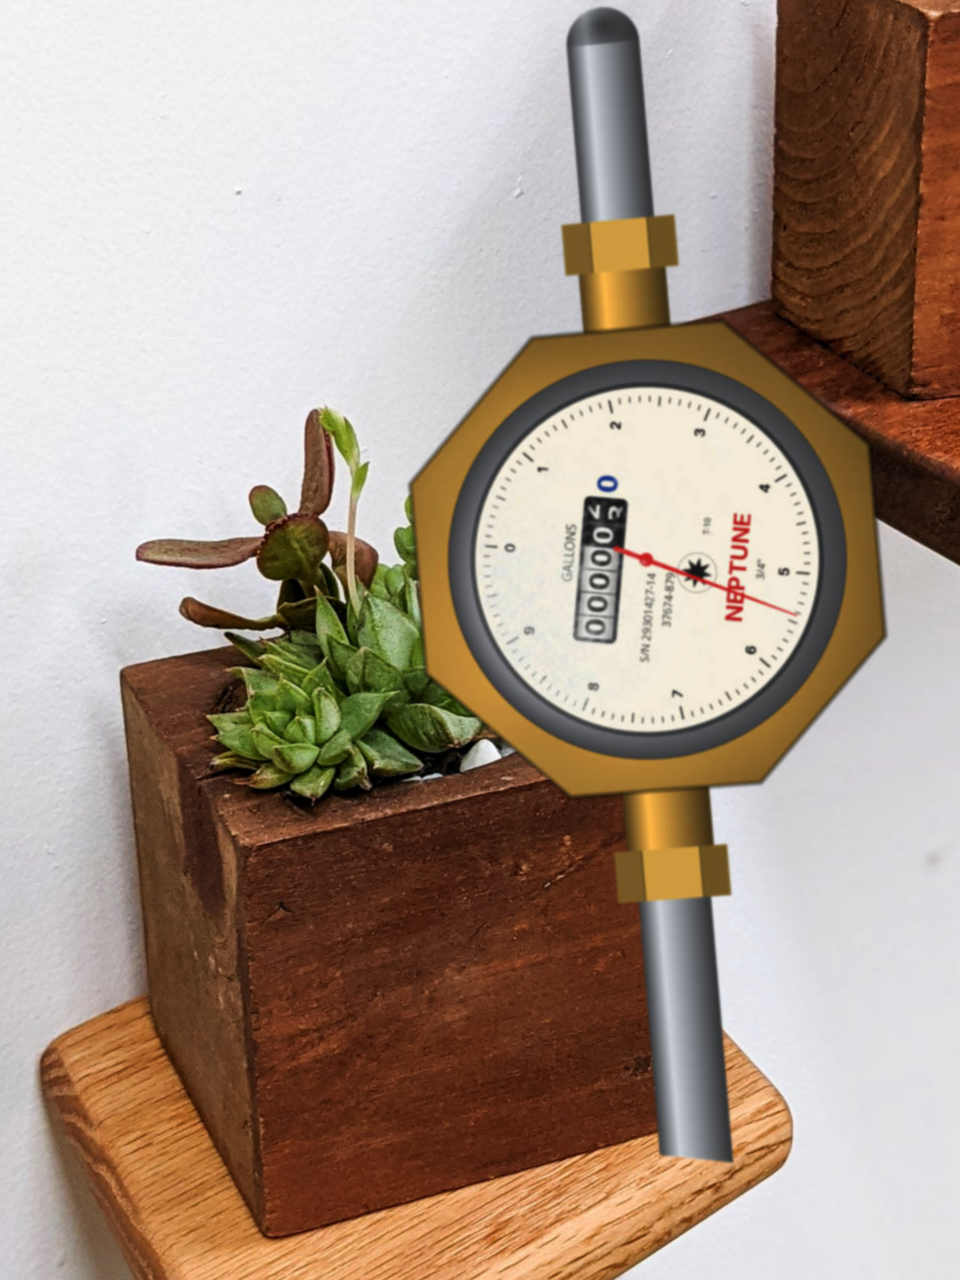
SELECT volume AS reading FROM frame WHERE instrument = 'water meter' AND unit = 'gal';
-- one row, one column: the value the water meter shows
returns 25.4 gal
